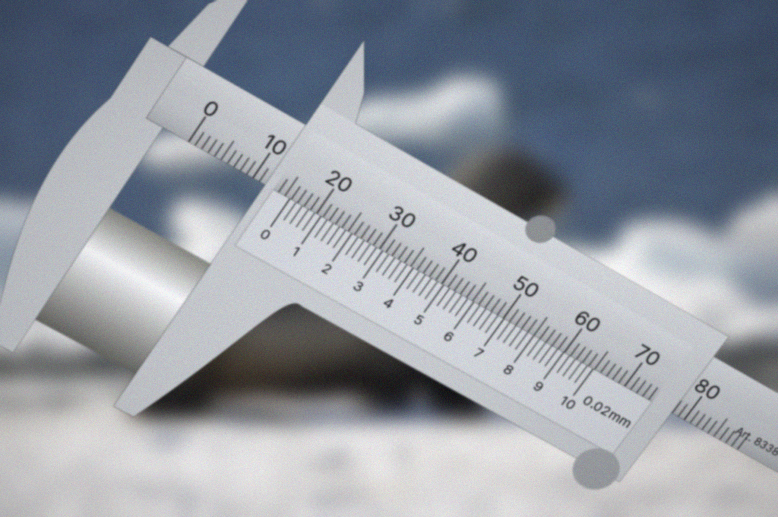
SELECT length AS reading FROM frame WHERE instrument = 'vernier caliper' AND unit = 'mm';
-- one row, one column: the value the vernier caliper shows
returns 15.8 mm
